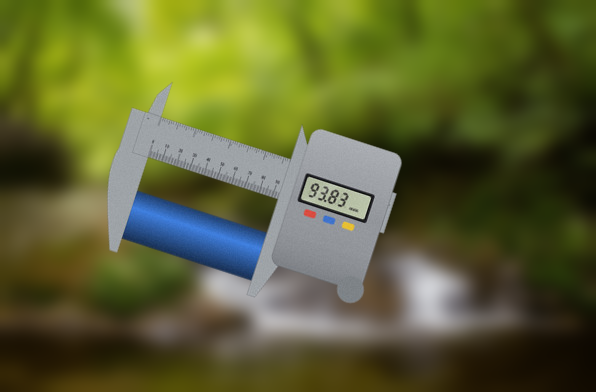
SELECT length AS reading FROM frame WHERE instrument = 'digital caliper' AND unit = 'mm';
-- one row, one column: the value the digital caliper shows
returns 93.83 mm
